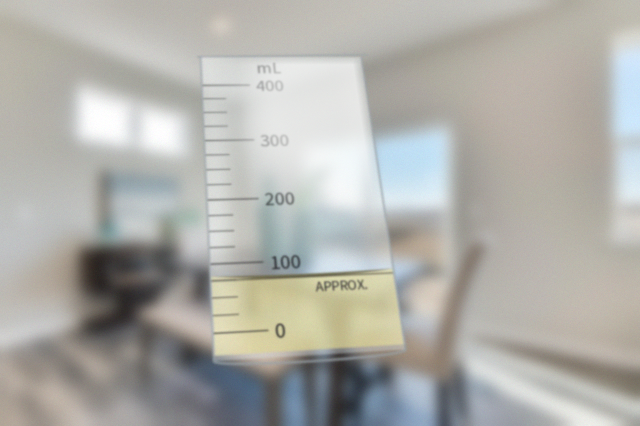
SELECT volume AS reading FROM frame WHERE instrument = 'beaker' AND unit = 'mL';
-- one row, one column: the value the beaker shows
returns 75 mL
